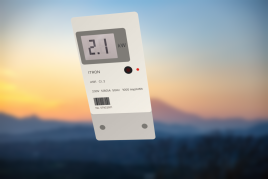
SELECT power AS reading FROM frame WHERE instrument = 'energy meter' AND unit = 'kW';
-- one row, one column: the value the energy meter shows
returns 2.1 kW
